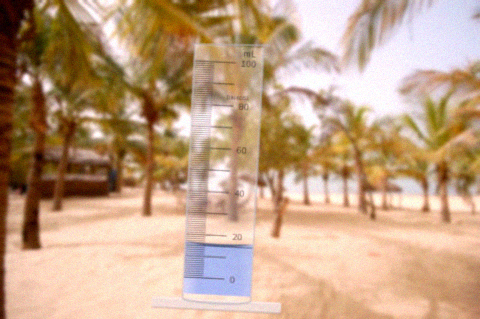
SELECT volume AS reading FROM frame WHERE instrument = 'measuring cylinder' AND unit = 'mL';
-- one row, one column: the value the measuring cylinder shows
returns 15 mL
